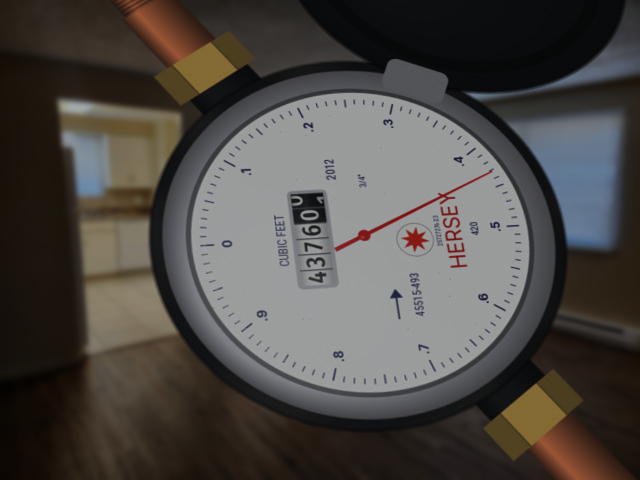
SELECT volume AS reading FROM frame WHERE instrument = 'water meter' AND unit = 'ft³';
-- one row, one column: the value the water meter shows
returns 437600.43 ft³
